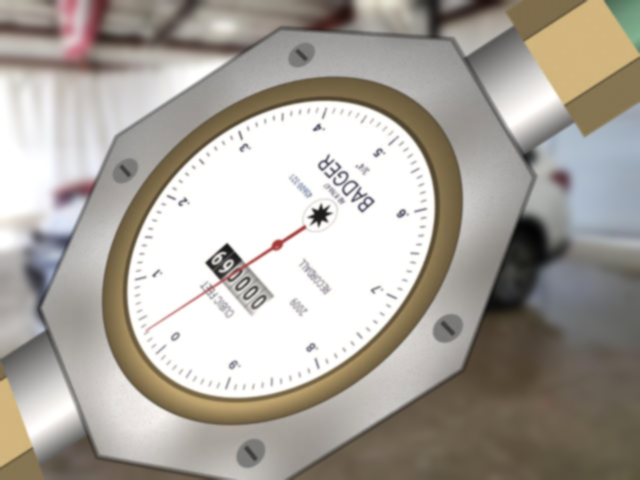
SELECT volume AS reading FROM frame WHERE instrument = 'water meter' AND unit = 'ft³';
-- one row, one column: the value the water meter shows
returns 69.03 ft³
